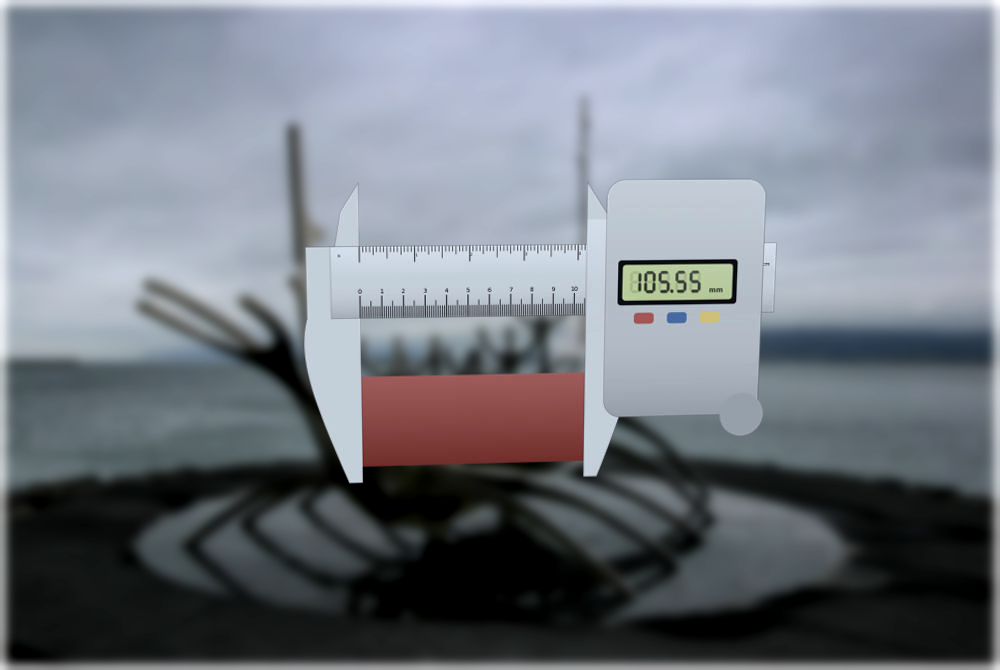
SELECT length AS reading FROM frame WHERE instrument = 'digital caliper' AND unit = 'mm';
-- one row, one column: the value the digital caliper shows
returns 105.55 mm
